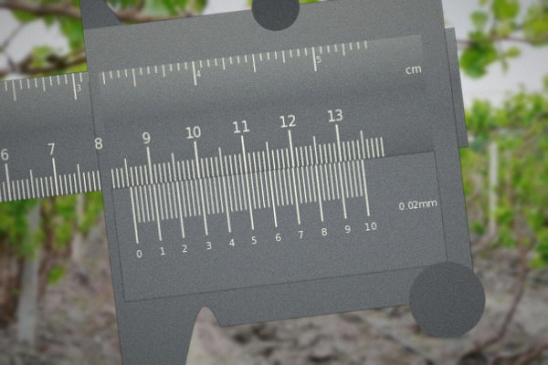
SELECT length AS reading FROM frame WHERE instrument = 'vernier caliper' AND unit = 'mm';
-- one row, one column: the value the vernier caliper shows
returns 85.5 mm
